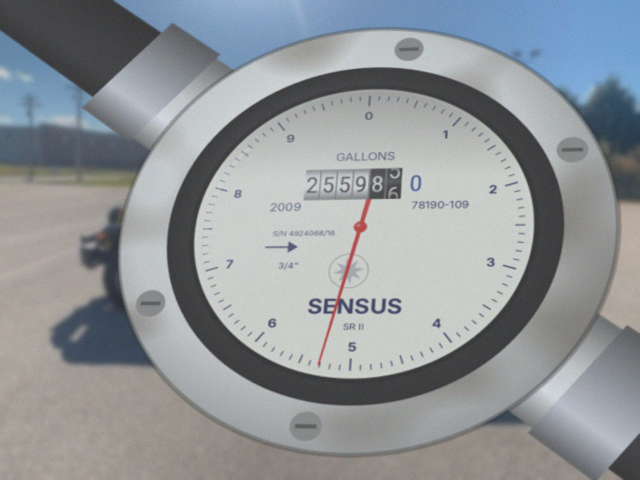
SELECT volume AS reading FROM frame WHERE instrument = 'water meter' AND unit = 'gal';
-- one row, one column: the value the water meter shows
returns 2559855.3 gal
